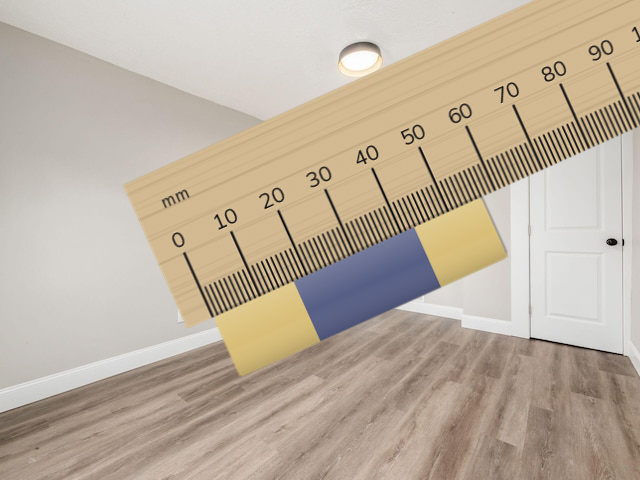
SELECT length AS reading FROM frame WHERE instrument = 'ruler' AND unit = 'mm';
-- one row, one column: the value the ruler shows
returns 57 mm
